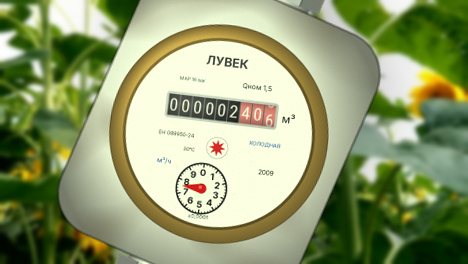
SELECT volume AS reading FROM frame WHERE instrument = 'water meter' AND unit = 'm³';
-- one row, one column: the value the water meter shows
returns 2.4057 m³
